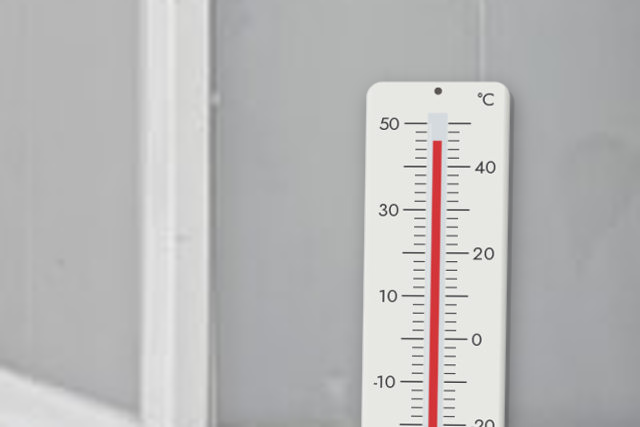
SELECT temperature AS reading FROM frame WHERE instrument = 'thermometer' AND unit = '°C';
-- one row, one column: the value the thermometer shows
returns 46 °C
